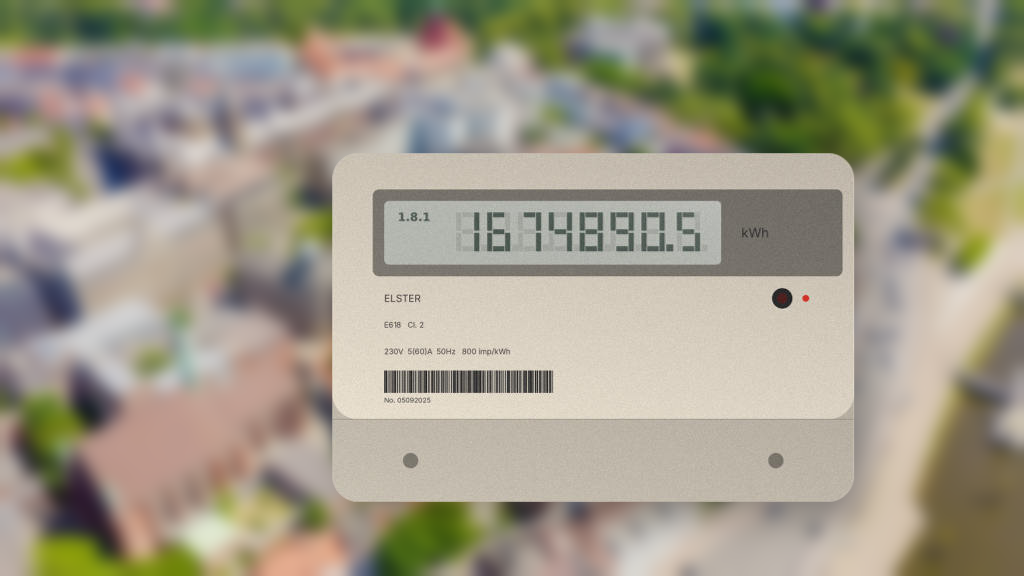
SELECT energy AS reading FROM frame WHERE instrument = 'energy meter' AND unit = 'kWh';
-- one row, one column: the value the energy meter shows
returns 1674890.5 kWh
